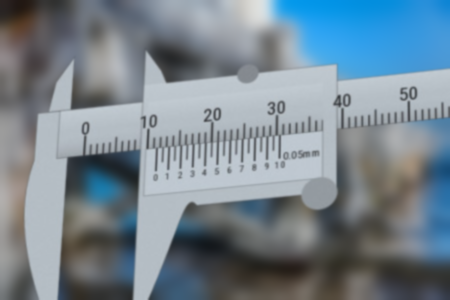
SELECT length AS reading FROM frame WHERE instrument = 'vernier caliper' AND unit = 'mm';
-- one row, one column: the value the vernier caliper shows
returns 11.5 mm
